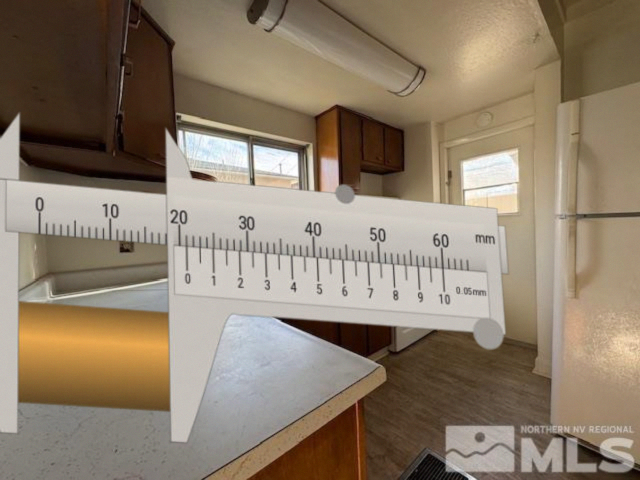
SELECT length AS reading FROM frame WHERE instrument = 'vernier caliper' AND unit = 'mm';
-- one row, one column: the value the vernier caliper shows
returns 21.0 mm
